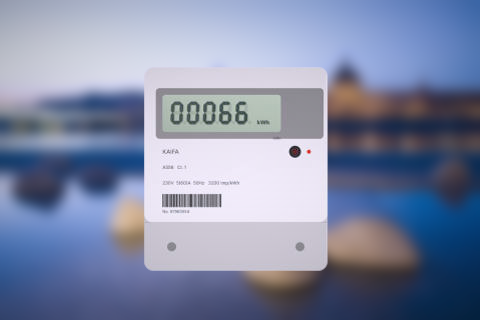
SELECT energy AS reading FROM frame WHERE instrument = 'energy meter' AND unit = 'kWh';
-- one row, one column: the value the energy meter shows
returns 66 kWh
